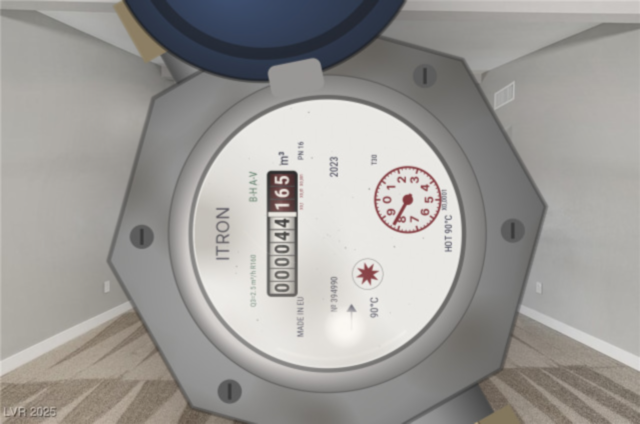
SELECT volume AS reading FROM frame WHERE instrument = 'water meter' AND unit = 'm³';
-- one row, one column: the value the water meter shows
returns 44.1658 m³
